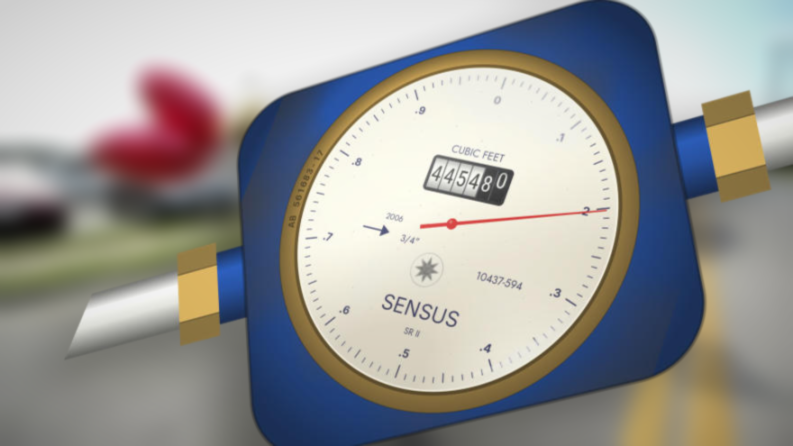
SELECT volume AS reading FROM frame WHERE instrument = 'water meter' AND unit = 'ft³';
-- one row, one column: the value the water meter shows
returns 445480.20 ft³
